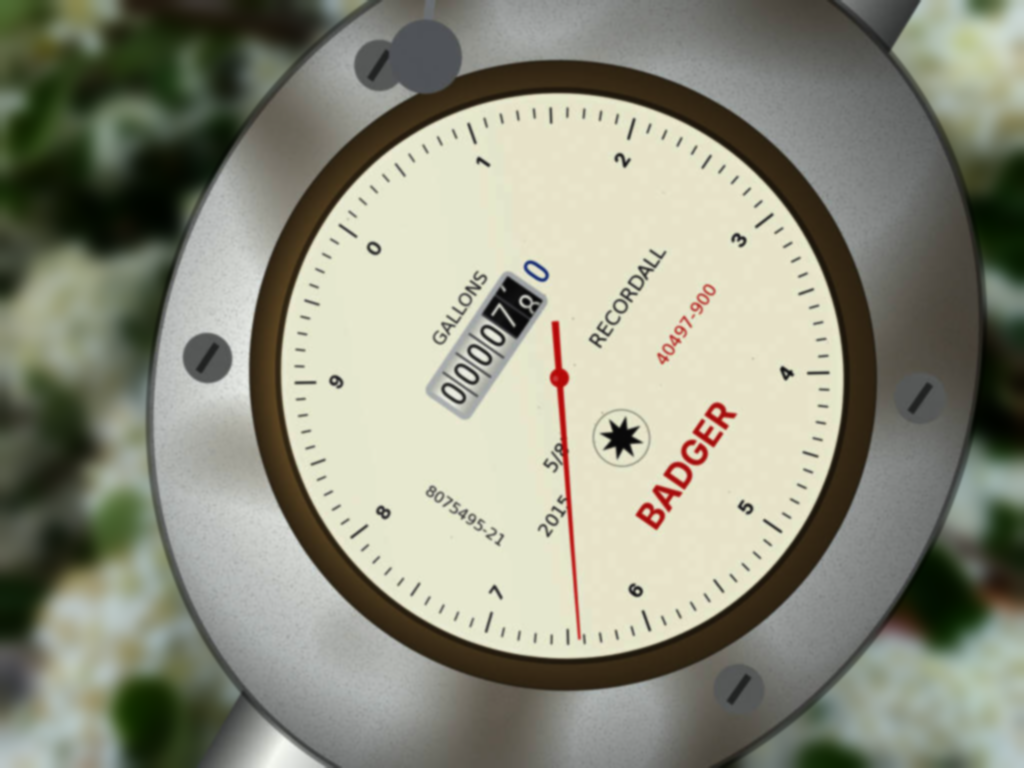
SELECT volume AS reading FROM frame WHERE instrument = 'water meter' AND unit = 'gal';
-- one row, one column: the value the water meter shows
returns 776.4 gal
